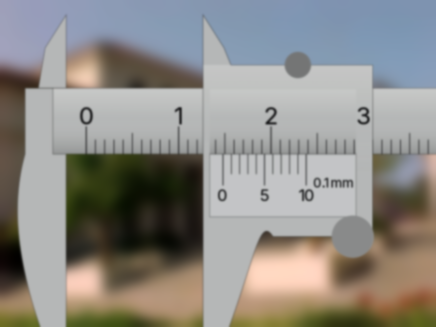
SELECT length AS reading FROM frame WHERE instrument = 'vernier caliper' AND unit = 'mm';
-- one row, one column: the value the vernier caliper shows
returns 14.8 mm
